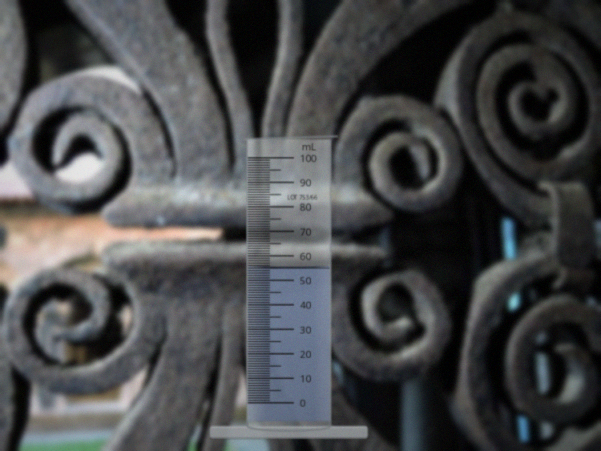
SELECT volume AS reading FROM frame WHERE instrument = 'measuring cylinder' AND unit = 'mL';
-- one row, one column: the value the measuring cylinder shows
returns 55 mL
